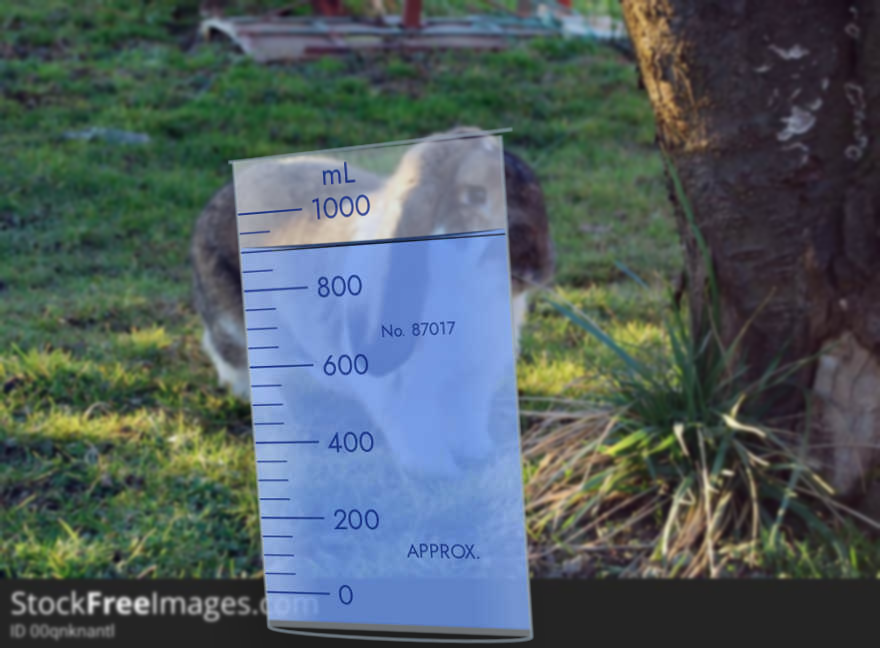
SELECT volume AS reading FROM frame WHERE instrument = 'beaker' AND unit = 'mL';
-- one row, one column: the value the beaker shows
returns 900 mL
